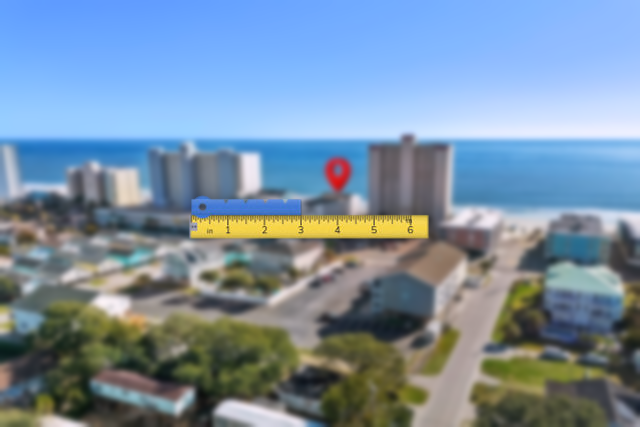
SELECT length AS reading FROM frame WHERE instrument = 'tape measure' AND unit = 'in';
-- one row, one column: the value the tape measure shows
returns 3 in
